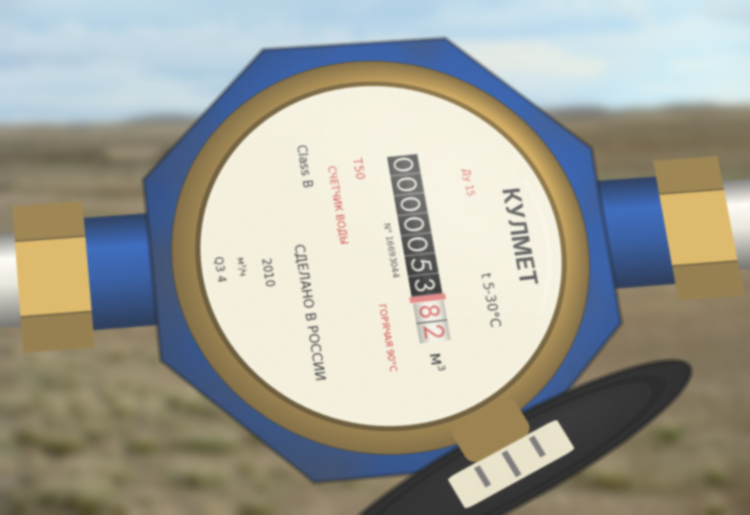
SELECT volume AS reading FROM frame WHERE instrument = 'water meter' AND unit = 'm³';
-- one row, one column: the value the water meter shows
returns 53.82 m³
